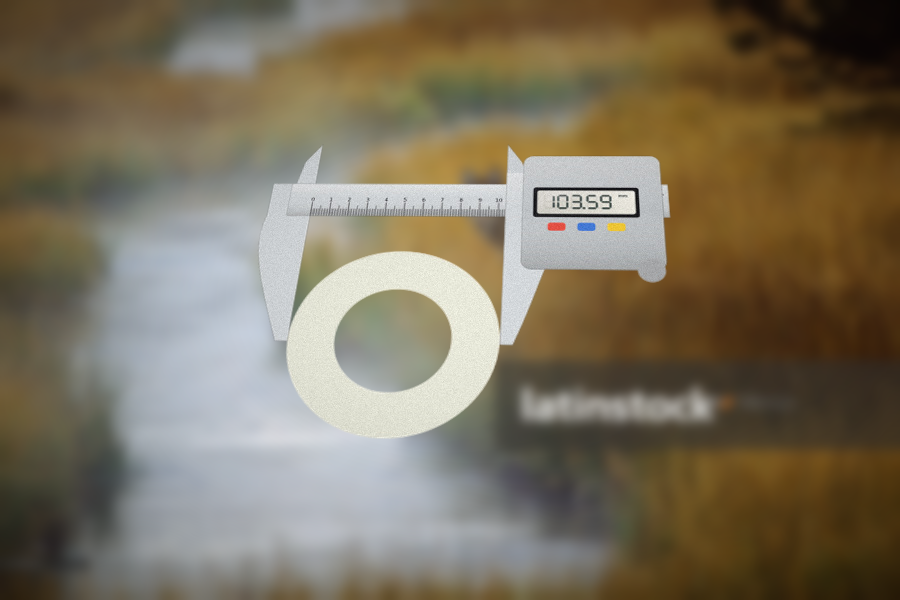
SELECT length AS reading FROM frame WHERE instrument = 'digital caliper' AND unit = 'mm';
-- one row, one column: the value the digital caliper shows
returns 103.59 mm
